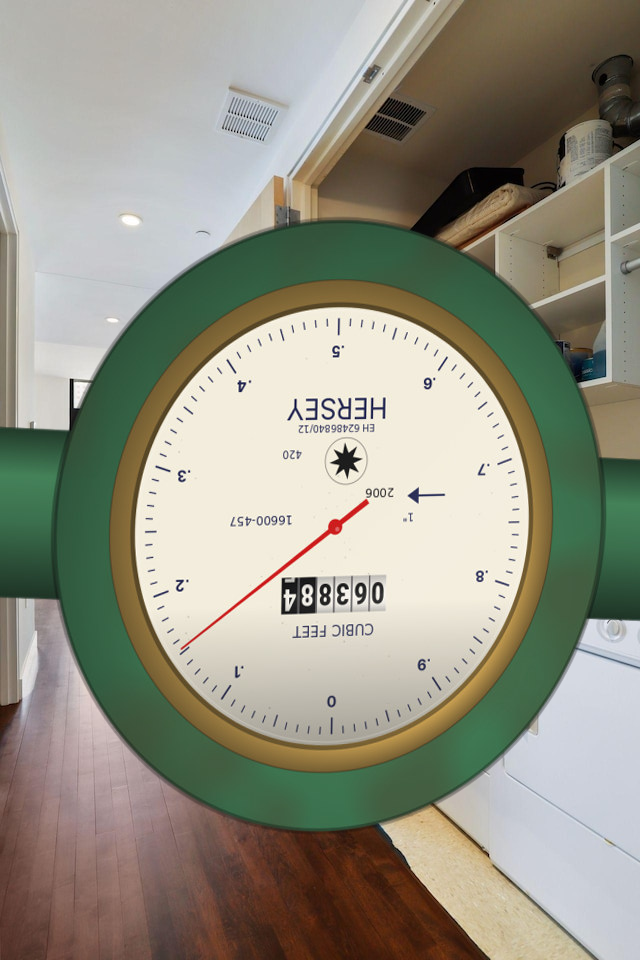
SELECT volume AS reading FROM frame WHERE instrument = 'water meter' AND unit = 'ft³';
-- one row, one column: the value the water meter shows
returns 63884.15 ft³
